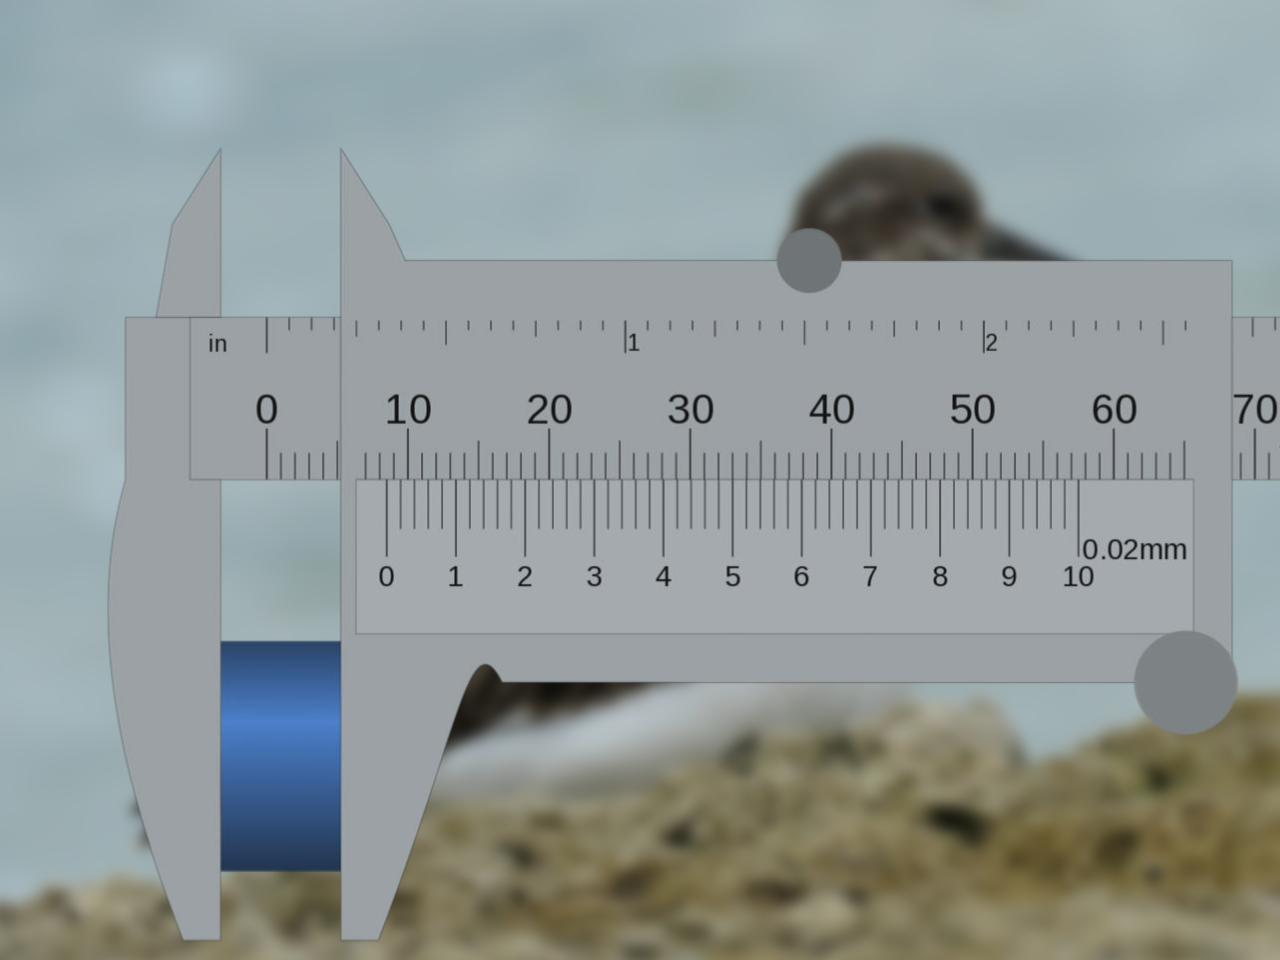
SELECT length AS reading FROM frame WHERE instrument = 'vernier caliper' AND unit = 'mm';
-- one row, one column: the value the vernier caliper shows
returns 8.5 mm
